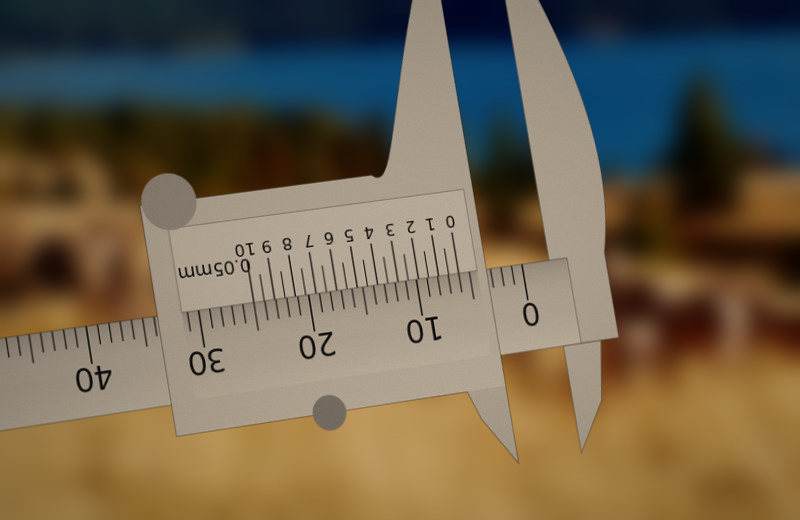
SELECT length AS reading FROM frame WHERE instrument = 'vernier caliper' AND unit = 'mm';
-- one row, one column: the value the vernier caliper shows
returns 6.0 mm
